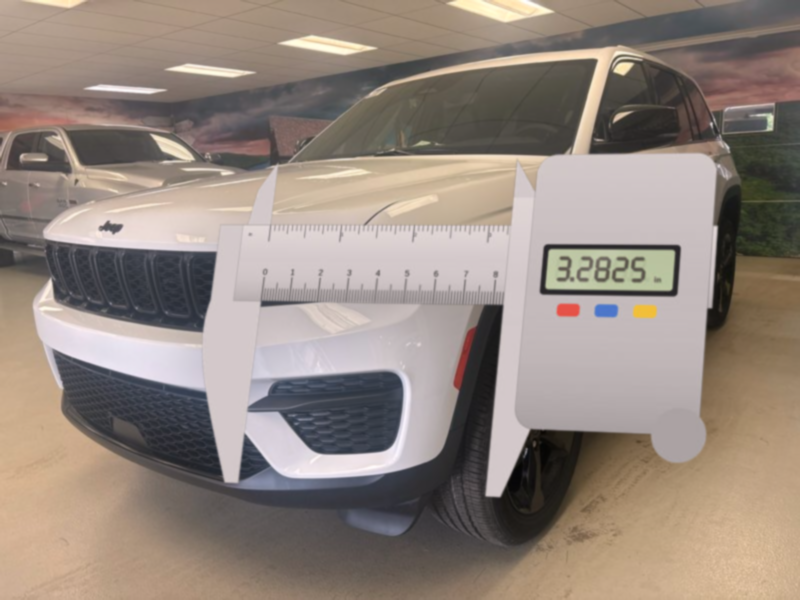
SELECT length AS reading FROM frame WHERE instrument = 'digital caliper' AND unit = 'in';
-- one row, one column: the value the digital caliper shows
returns 3.2825 in
